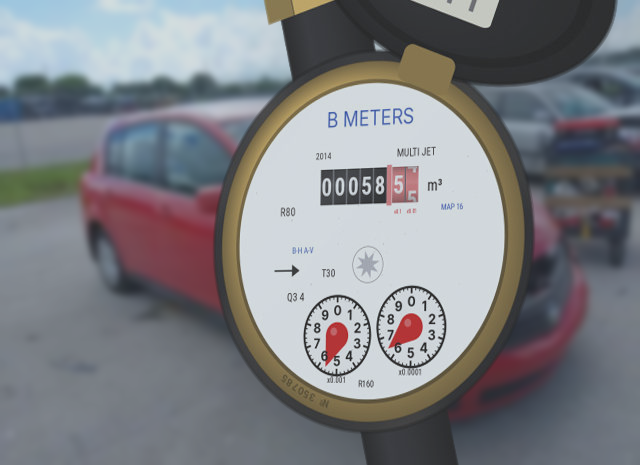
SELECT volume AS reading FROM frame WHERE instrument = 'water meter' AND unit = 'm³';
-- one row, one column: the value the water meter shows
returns 58.5456 m³
